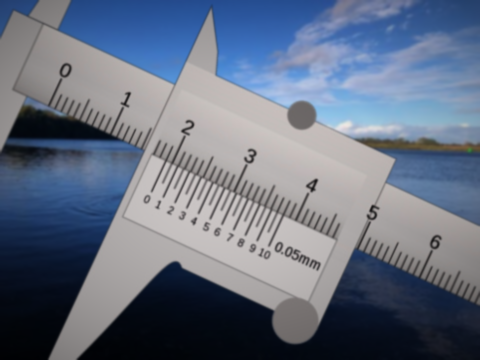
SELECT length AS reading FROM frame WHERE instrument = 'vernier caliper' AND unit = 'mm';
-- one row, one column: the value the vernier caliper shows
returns 19.0 mm
